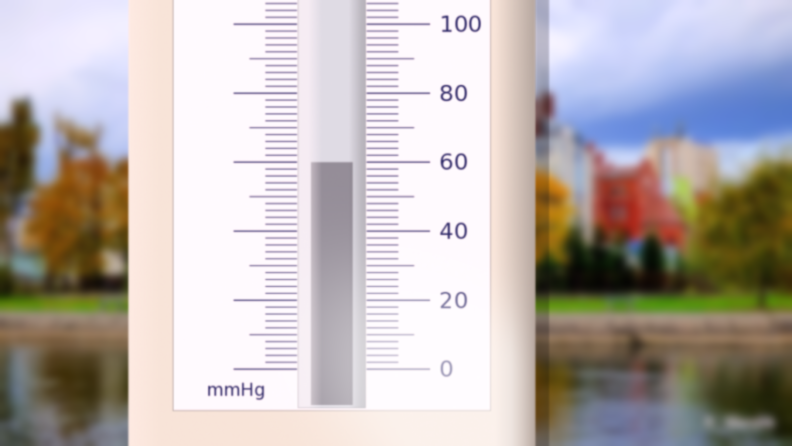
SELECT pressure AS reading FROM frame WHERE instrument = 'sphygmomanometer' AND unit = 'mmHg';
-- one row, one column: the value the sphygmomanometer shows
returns 60 mmHg
